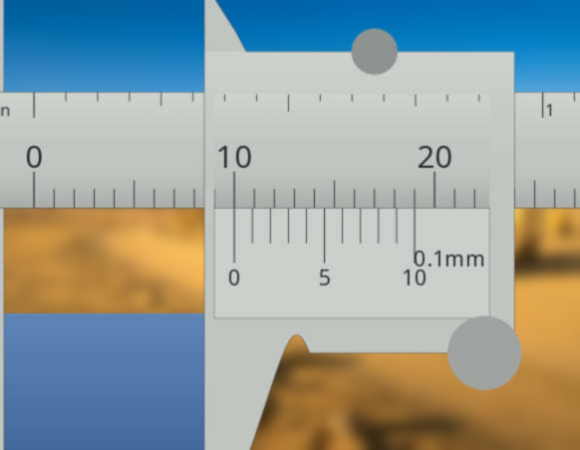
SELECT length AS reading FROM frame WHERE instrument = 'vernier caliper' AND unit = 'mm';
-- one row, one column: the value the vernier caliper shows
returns 10.0 mm
